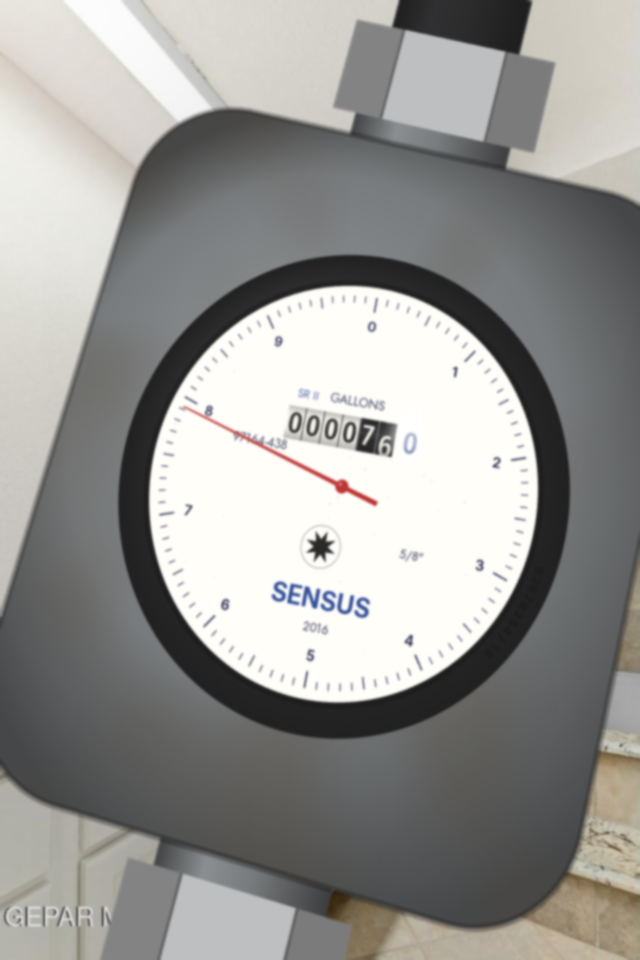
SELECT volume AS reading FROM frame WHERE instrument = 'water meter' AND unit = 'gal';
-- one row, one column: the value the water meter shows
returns 757.9 gal
